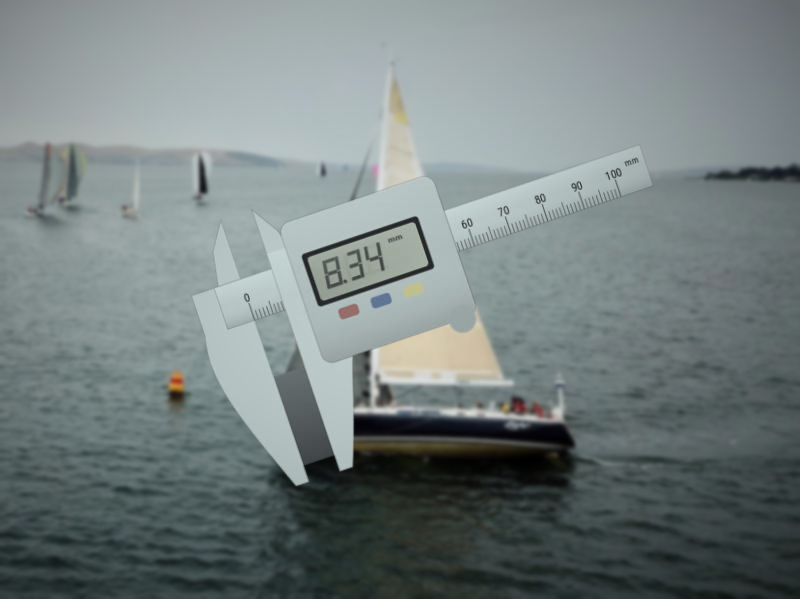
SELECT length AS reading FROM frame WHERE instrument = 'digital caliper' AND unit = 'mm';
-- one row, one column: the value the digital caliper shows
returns 8.34 mm
